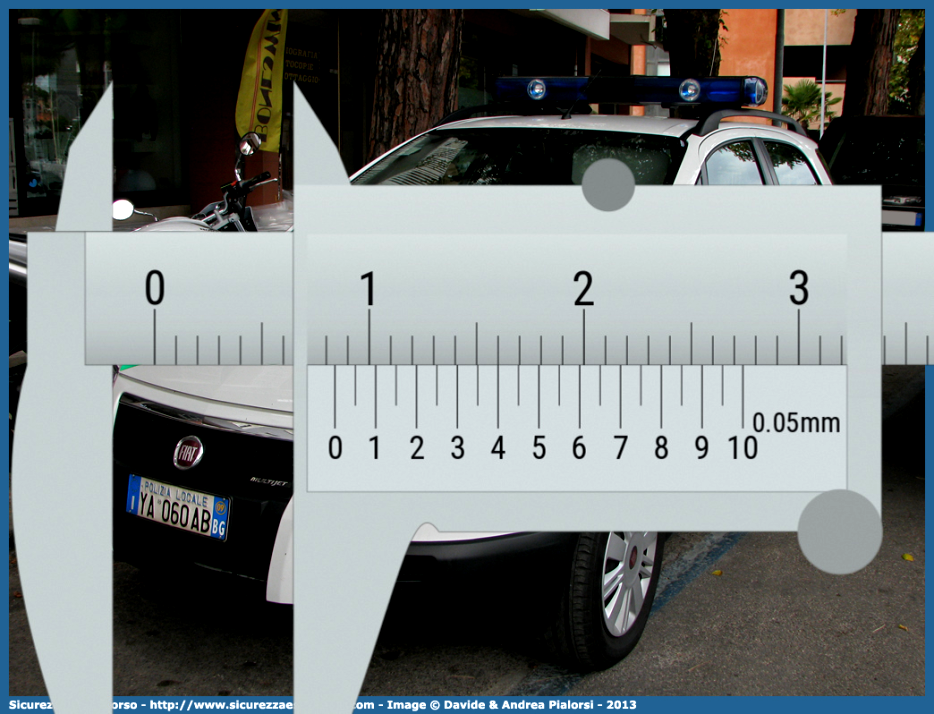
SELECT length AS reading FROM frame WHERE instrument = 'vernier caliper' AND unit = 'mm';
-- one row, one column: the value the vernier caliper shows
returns 8.4 mm
